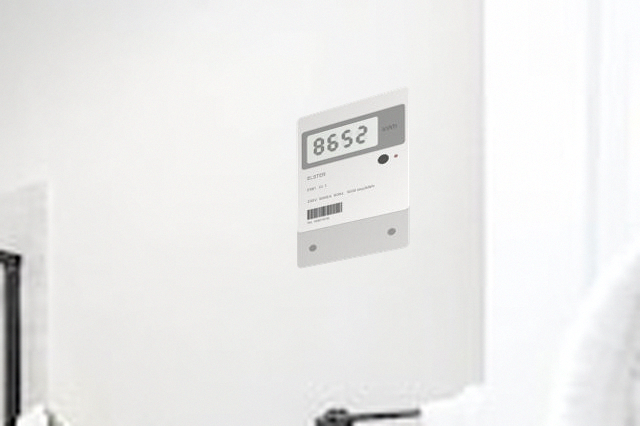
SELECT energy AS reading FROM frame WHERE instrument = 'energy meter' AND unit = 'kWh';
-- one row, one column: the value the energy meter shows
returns 8652 kWh
